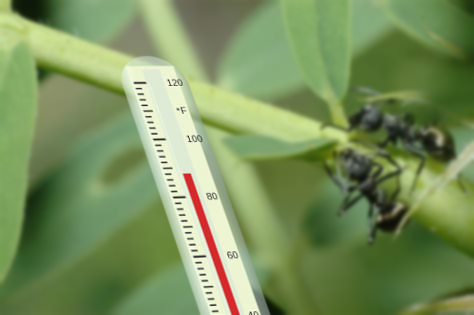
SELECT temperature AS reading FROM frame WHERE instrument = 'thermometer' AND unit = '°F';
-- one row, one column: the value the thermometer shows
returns 88 °F
